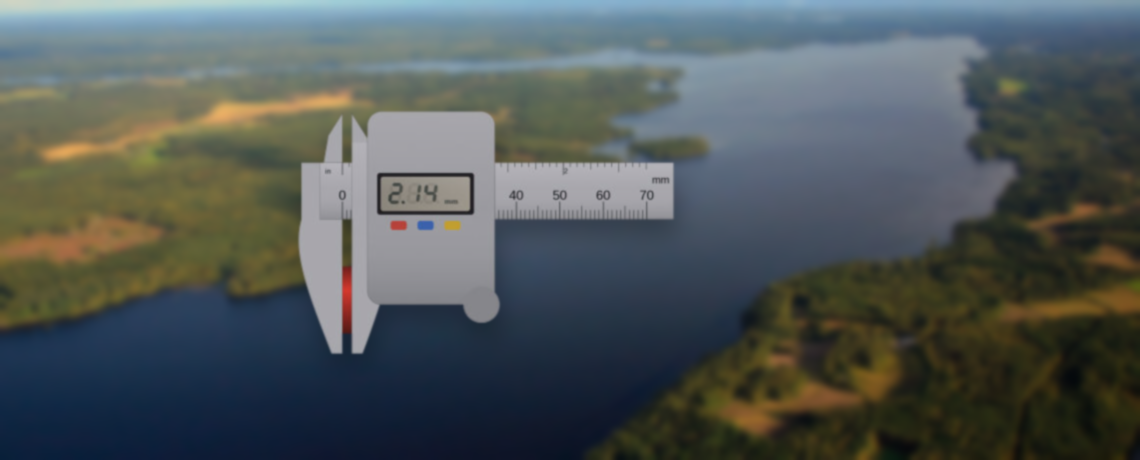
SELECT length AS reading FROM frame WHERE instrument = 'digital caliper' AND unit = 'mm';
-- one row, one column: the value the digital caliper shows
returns 2.14 mm
